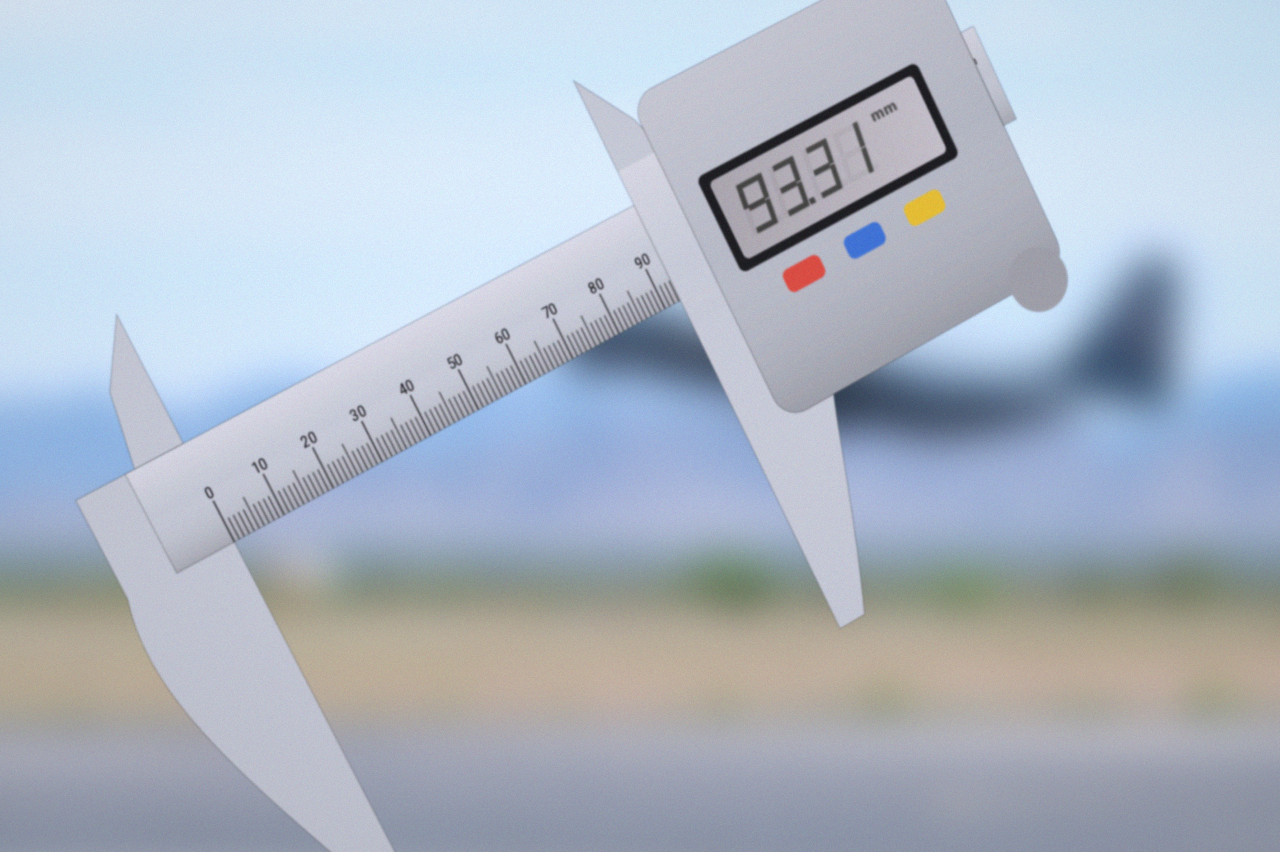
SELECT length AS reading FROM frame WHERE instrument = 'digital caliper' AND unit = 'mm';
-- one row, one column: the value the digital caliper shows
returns 93.31 mm
